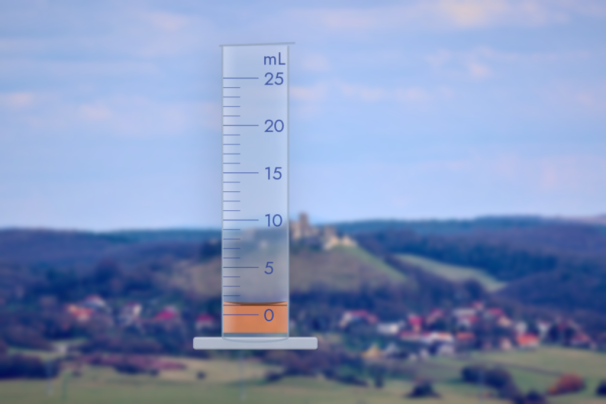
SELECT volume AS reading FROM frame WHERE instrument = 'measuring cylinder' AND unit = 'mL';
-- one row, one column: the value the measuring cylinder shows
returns 1 mL
